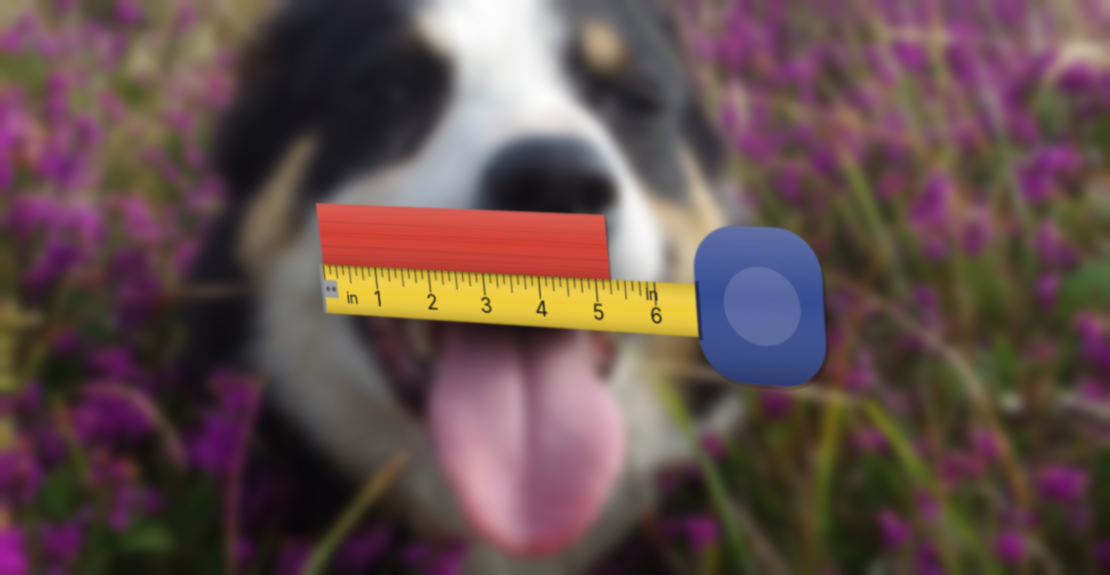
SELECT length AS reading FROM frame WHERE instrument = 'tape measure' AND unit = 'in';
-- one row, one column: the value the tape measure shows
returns 5.25 in
